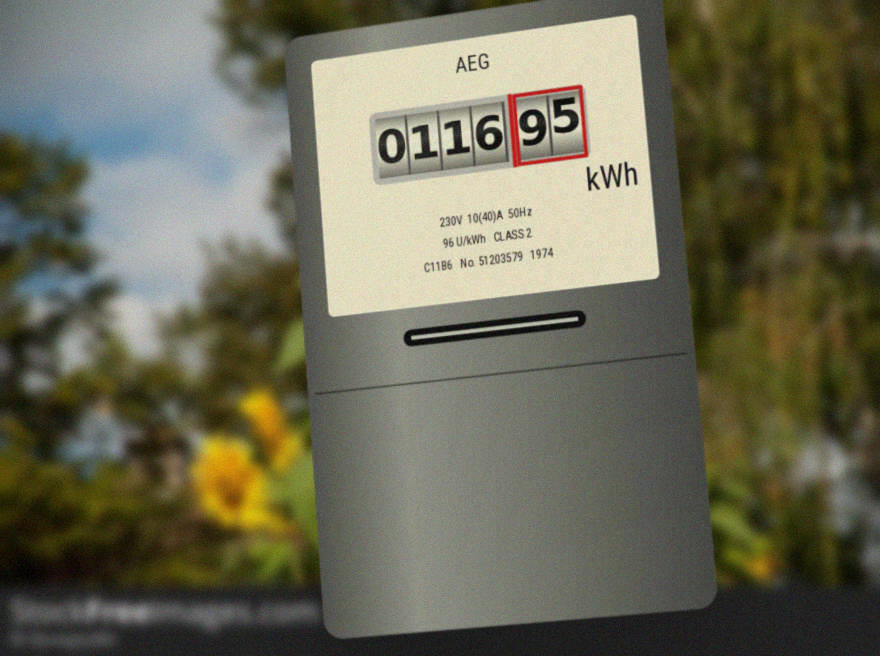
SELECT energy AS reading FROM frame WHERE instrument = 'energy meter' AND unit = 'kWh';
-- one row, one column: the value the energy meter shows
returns 116.95 kWh
